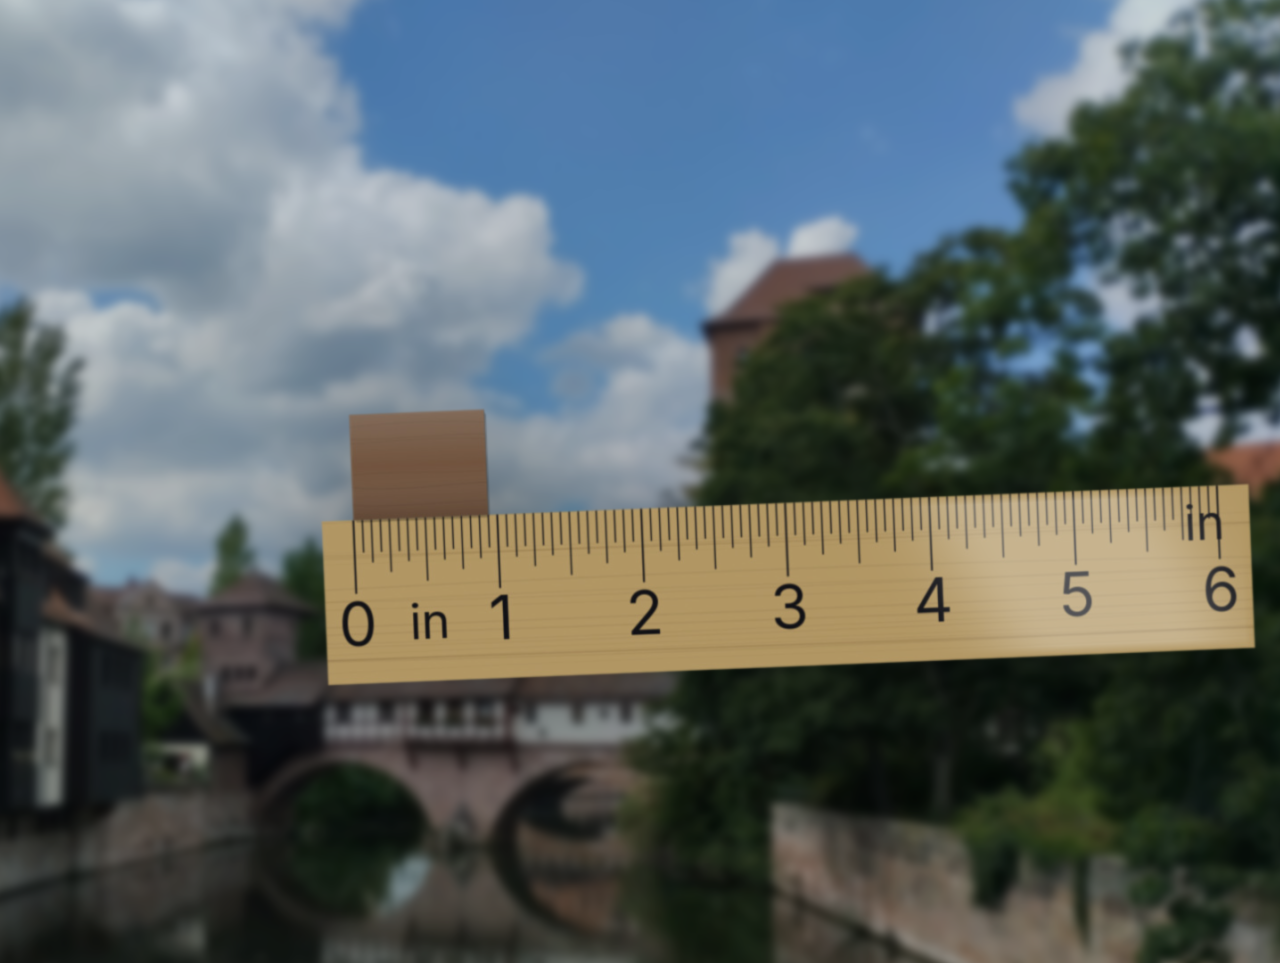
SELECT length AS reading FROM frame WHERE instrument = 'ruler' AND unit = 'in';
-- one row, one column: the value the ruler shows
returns 0.9375 in
